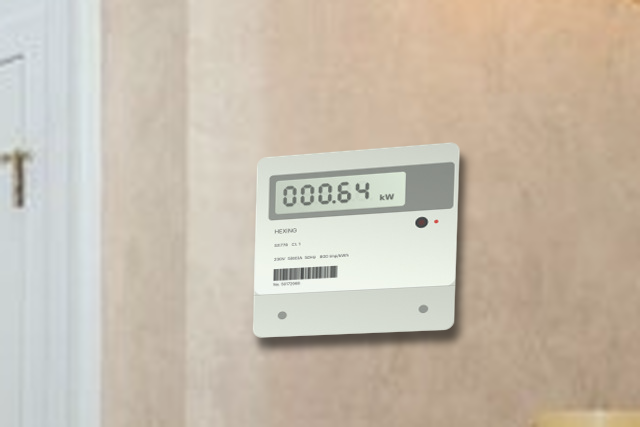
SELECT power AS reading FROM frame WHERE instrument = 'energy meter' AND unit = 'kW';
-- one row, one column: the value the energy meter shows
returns 0.64 kW
